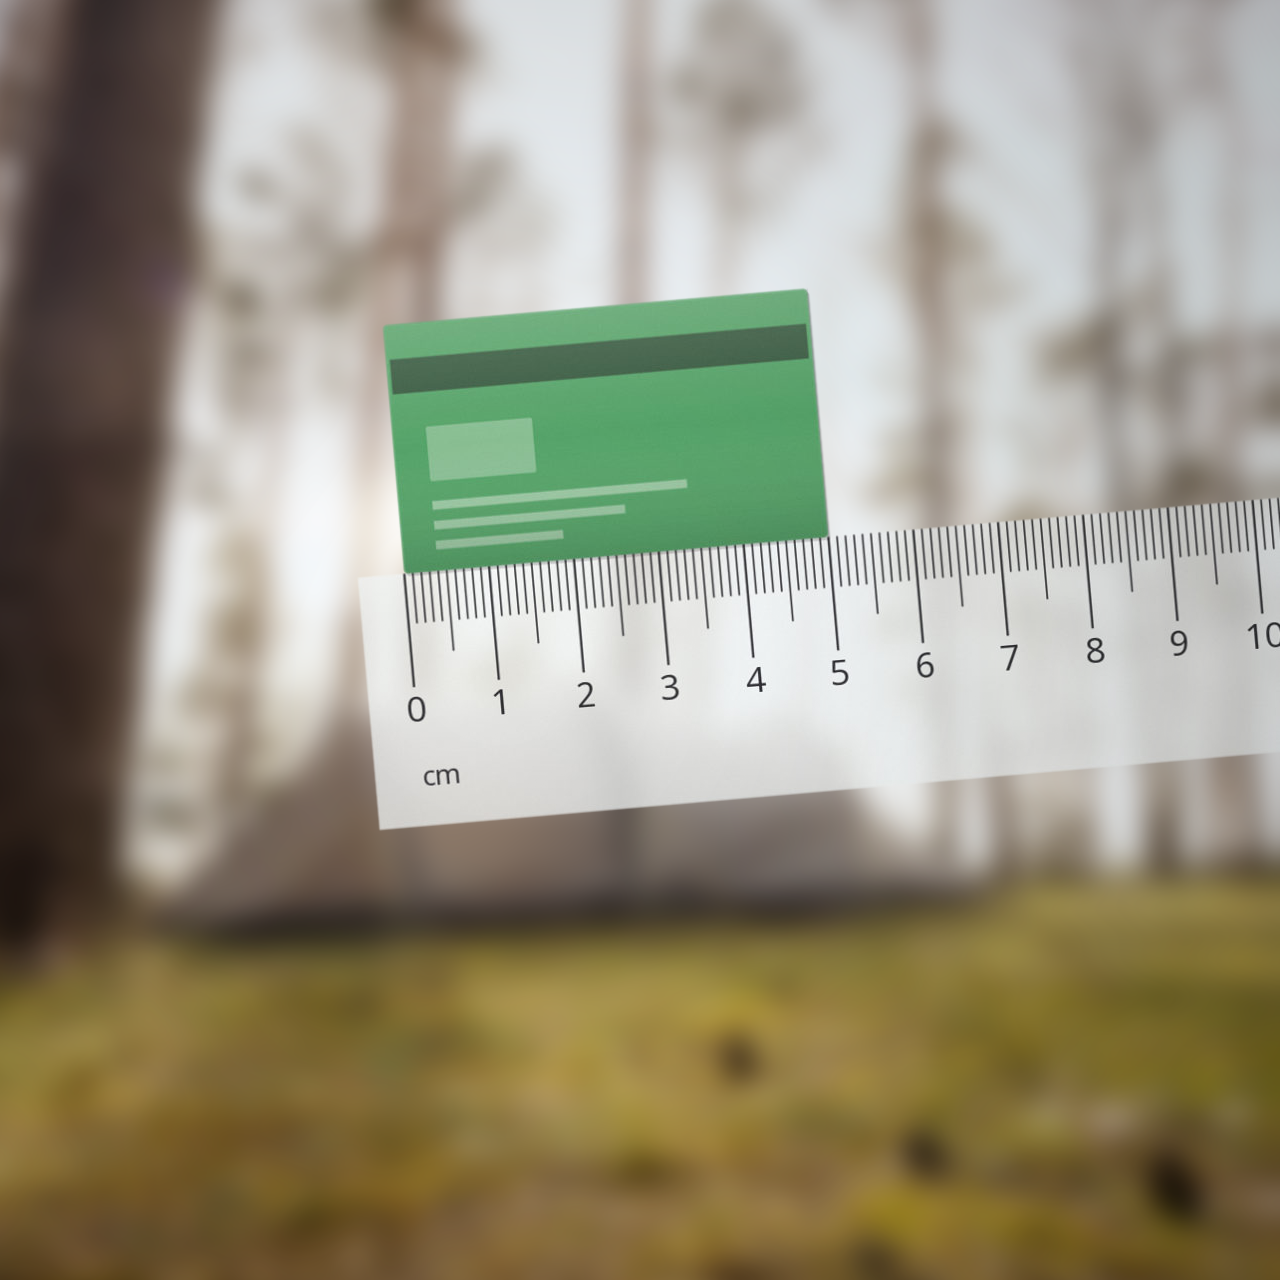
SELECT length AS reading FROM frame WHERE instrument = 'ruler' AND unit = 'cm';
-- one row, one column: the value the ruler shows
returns 5 cm
